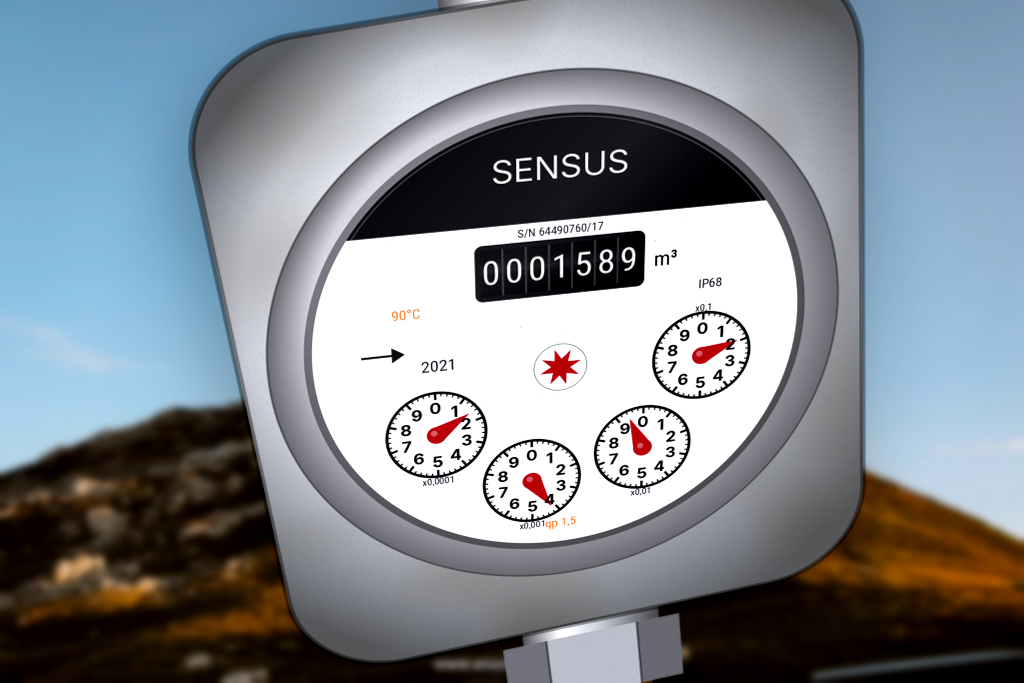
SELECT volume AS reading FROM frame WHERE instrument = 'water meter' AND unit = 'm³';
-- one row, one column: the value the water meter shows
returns 1589.1941 m³
